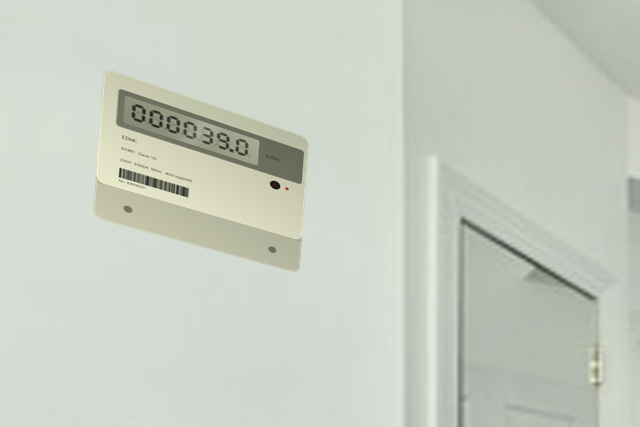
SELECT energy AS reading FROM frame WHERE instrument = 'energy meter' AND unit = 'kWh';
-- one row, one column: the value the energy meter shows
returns 39.0 kWh
